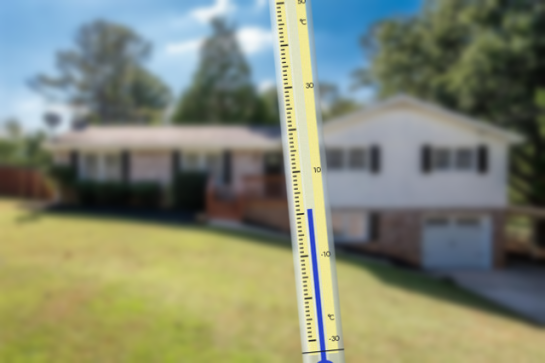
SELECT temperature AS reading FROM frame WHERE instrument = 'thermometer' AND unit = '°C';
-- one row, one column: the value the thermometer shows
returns 1 °C
